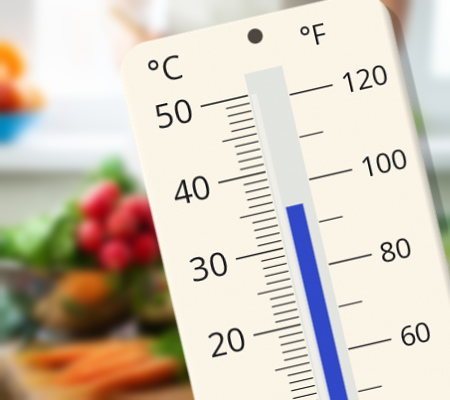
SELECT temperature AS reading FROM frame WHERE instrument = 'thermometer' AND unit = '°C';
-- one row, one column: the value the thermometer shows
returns 35 °C
